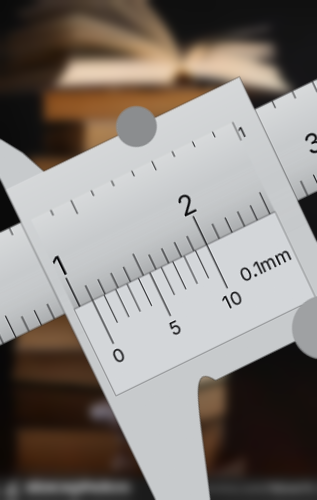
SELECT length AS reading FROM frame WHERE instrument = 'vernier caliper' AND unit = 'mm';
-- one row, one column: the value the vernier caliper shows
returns 11.0 mm
